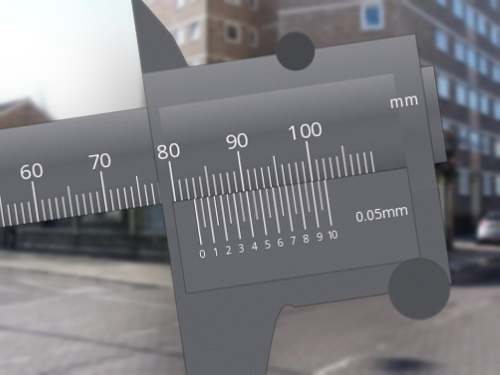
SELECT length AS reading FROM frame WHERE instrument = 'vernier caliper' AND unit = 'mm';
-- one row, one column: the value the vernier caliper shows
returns 82.8 mm
